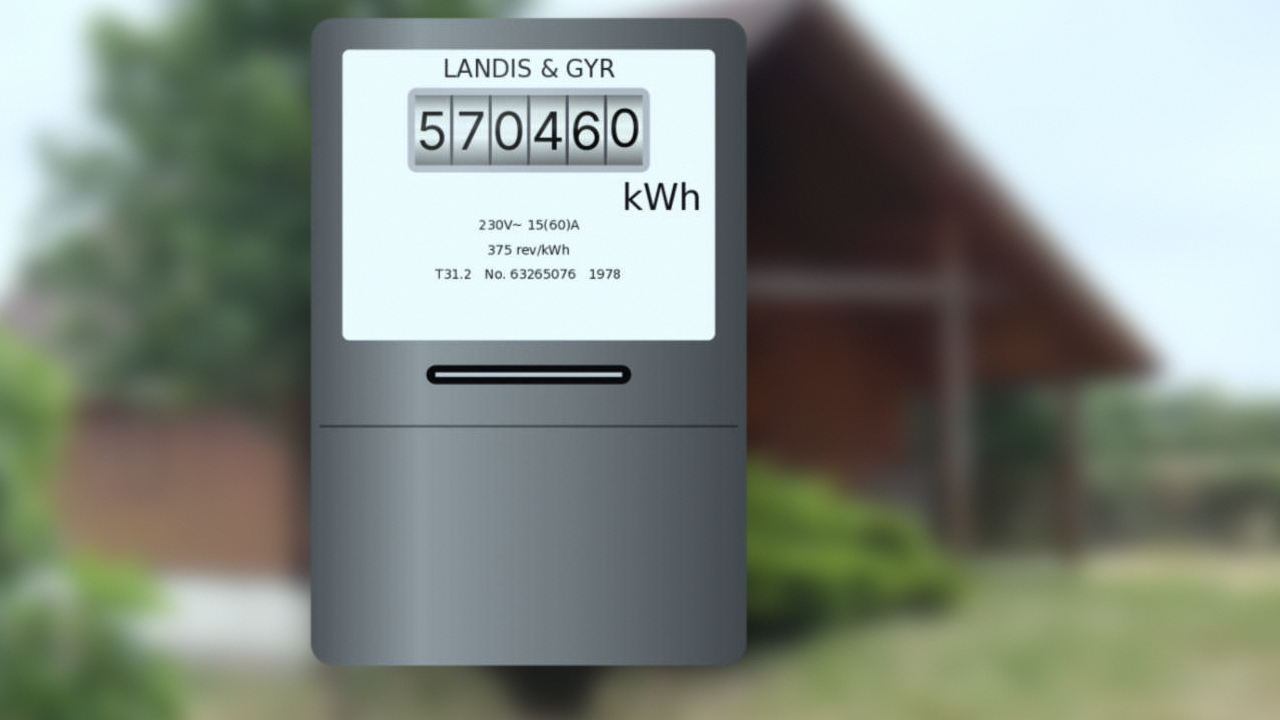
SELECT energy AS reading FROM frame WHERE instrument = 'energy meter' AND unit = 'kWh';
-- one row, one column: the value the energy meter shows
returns 570460 kWh
